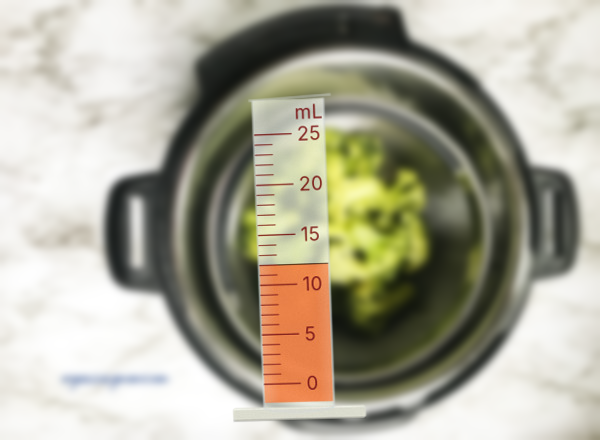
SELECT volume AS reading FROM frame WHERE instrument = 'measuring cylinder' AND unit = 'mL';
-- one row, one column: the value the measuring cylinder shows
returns 12 mL
